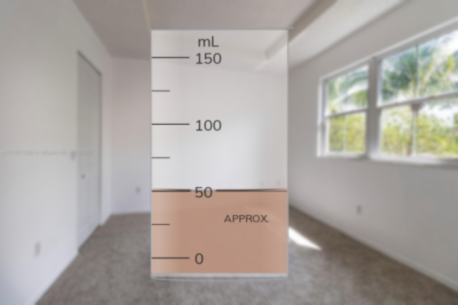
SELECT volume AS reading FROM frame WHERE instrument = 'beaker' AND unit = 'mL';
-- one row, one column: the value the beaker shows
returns 50 mL
